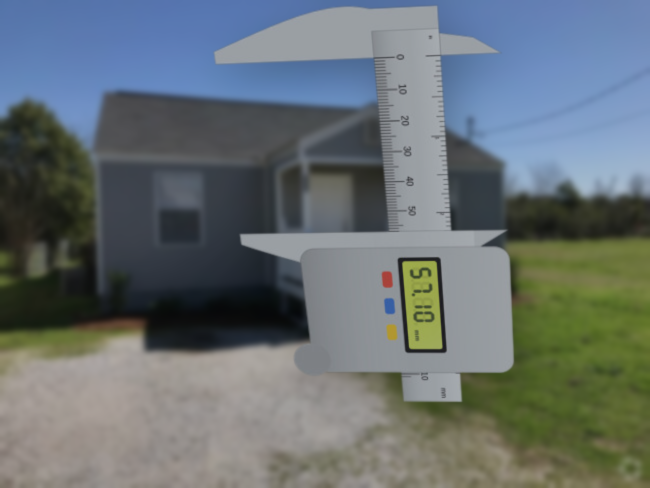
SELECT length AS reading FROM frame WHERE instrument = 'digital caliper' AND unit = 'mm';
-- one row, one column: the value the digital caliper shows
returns 57.10 mm
